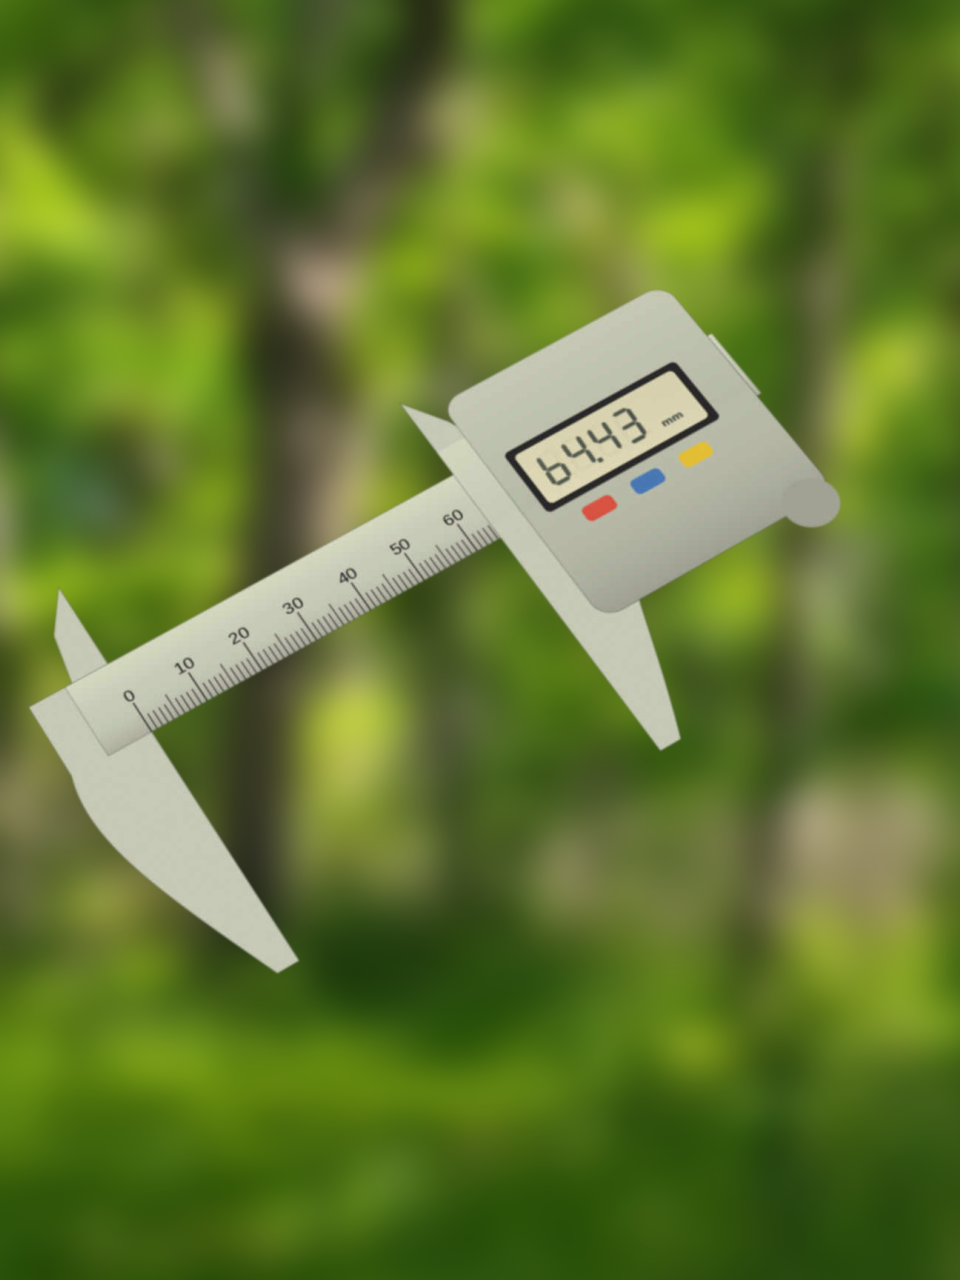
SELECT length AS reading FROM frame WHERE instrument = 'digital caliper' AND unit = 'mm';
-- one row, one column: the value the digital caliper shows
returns 64.43 mm
